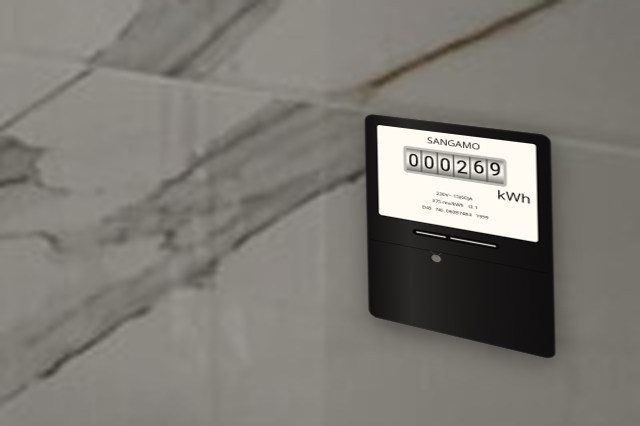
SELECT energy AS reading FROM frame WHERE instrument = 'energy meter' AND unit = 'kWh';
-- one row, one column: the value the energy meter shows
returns 269 kWh
